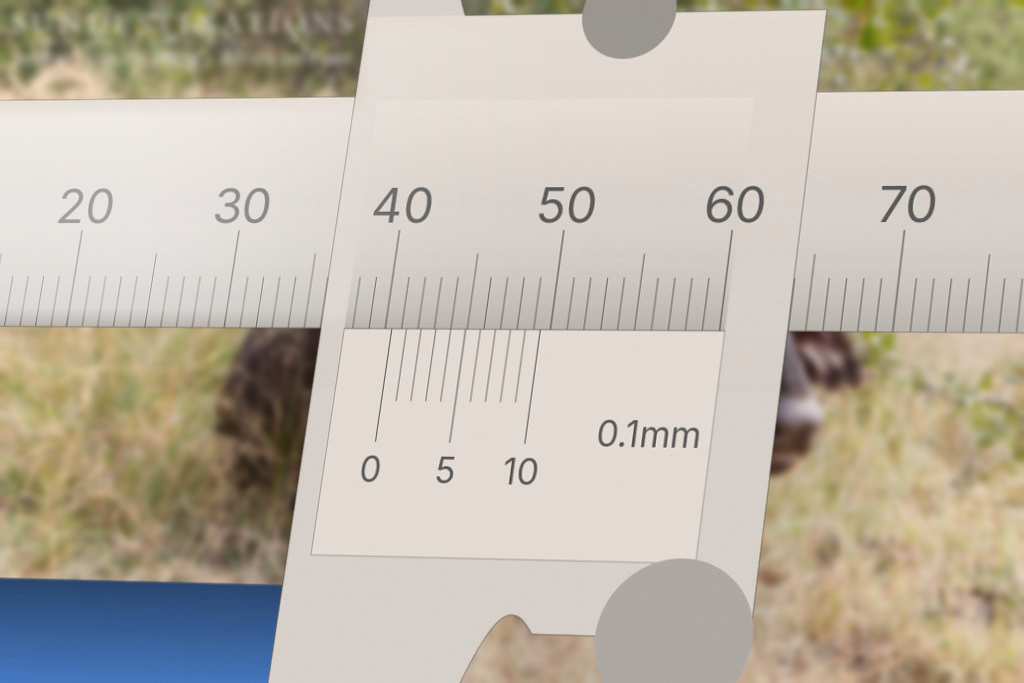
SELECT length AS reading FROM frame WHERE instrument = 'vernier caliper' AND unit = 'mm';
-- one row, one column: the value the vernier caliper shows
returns 40.4 mm
